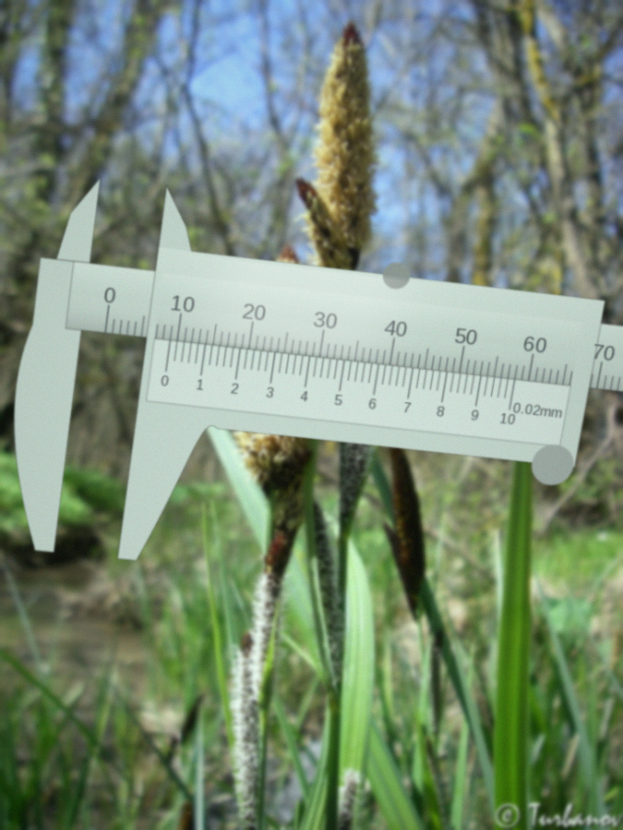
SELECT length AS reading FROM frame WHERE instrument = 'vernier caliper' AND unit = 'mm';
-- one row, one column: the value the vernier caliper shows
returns 9.0 mm
